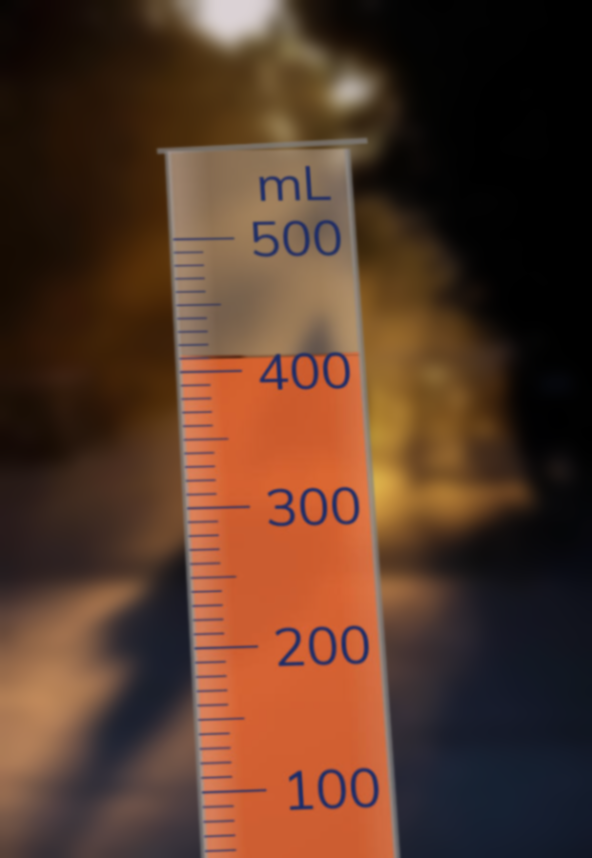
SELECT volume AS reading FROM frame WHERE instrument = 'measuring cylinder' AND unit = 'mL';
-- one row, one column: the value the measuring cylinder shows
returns 410 mL
